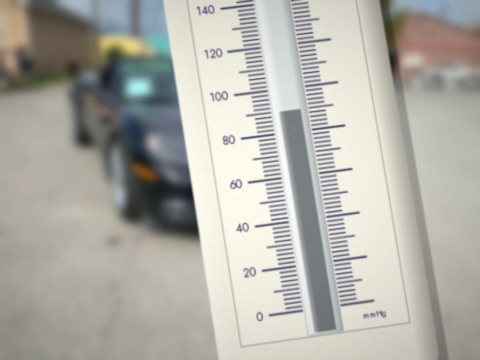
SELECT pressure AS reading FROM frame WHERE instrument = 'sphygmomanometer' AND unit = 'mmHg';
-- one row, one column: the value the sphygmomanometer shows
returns 90 mmHg
